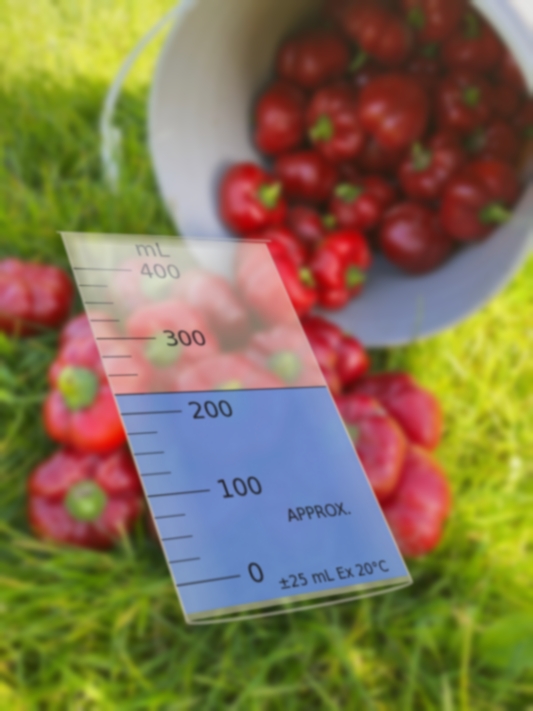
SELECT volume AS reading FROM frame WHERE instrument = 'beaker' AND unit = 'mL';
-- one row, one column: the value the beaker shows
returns 225 mL
